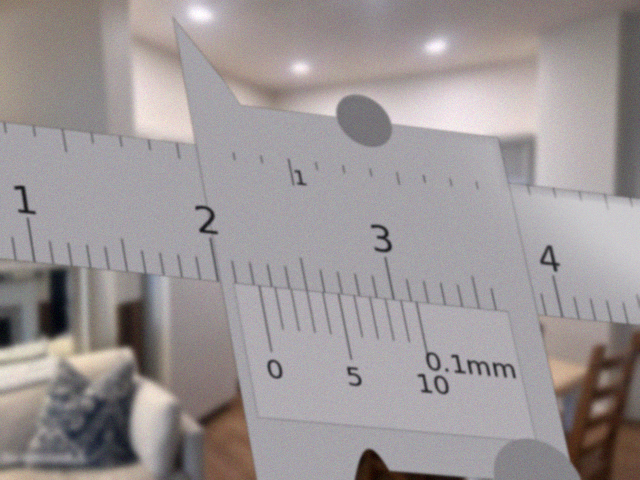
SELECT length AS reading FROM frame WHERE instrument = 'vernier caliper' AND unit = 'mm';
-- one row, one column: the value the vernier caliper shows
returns 22.3 mm
